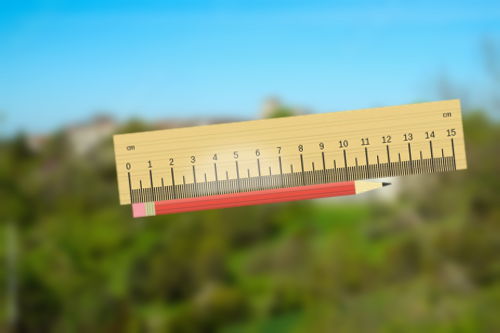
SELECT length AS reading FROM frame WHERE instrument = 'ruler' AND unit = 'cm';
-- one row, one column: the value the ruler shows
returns 12 cm
